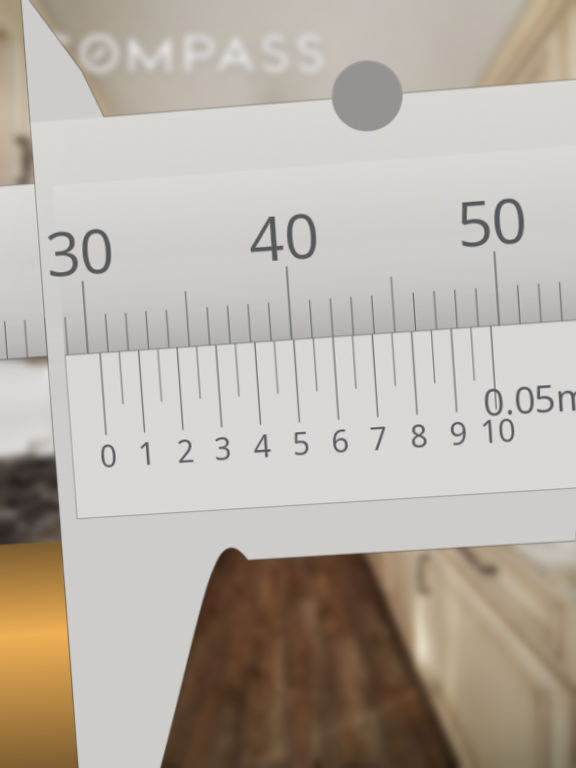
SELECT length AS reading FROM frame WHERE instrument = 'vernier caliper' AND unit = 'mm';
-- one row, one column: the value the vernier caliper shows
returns 30.6 mm
